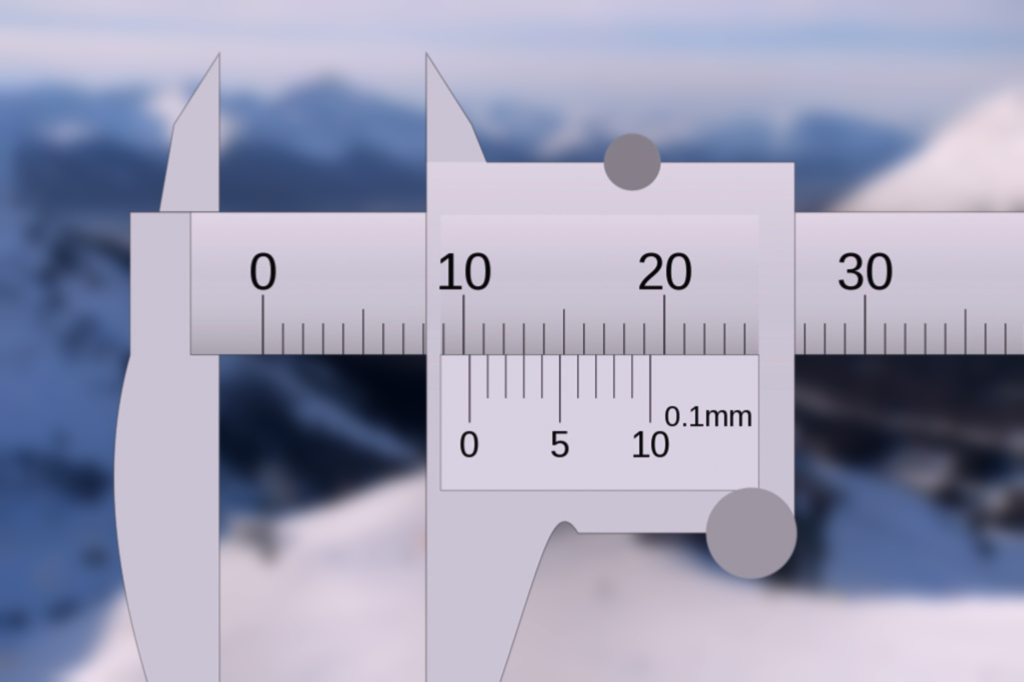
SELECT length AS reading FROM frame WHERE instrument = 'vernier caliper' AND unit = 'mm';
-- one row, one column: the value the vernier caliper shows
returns 10.3 mm
